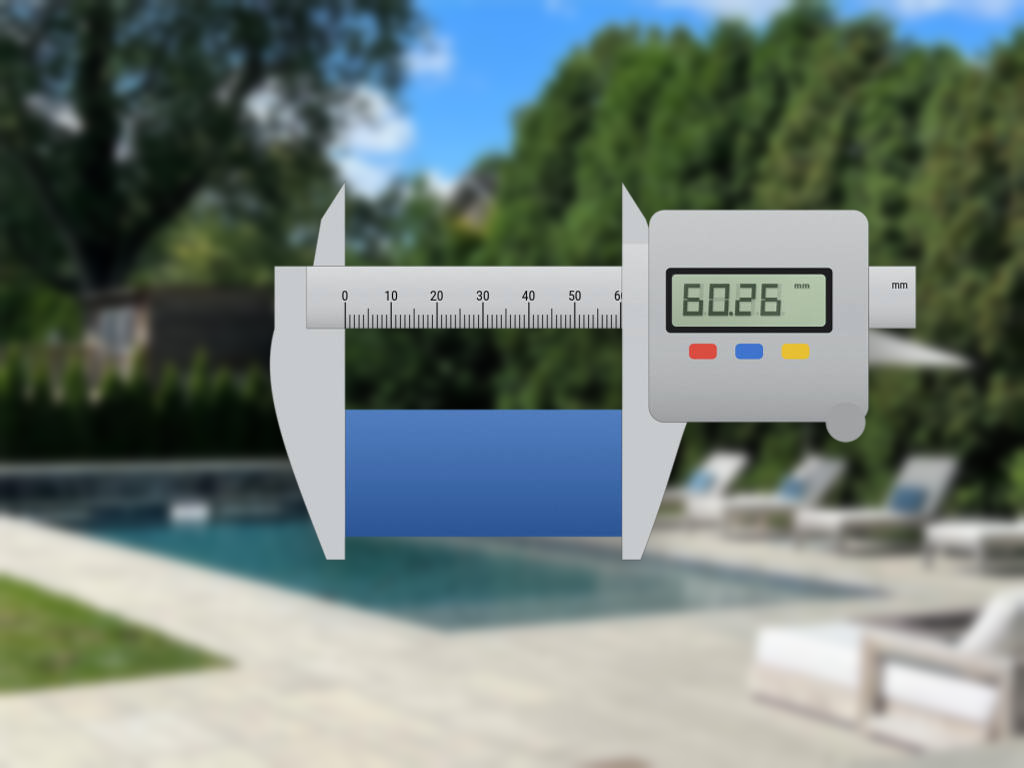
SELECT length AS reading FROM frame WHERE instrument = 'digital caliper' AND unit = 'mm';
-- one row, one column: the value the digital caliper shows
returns 60.26 mm
